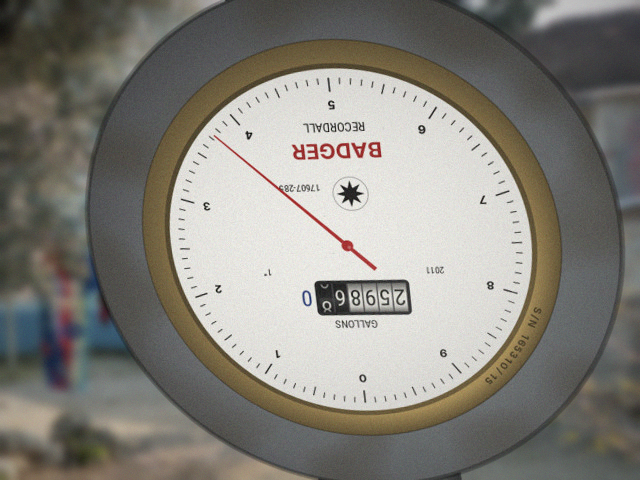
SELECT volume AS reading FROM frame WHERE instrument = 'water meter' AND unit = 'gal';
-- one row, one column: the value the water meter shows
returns 2598683.7 gal
